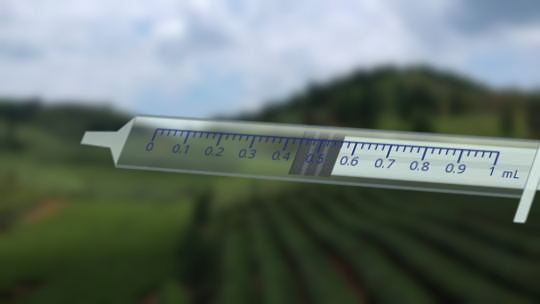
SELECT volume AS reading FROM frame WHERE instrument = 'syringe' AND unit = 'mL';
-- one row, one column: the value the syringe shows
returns 0.44 mL
